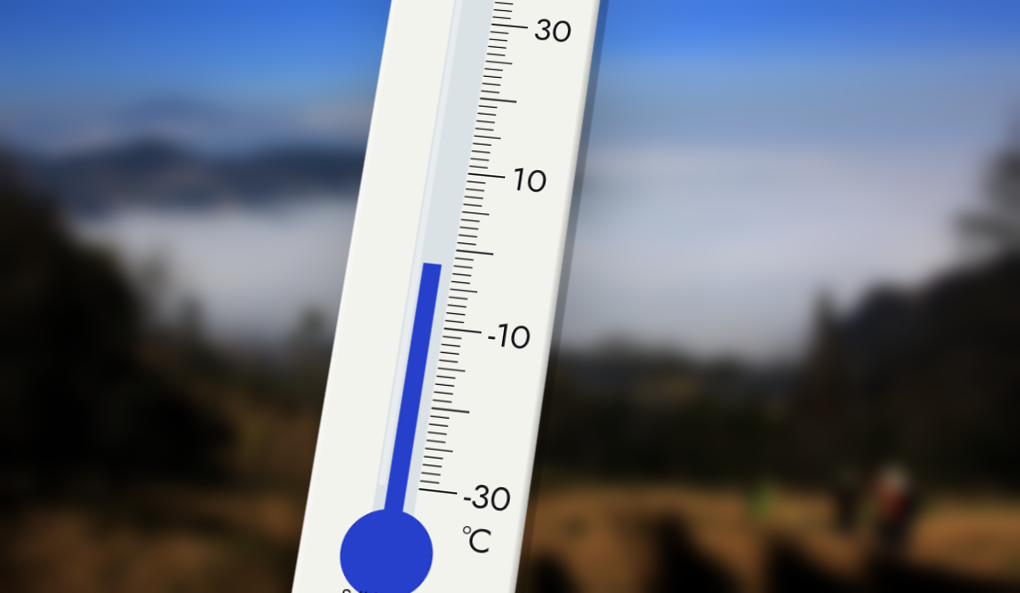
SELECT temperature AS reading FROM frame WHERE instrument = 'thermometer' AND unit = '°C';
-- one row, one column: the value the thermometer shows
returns -2 °C
